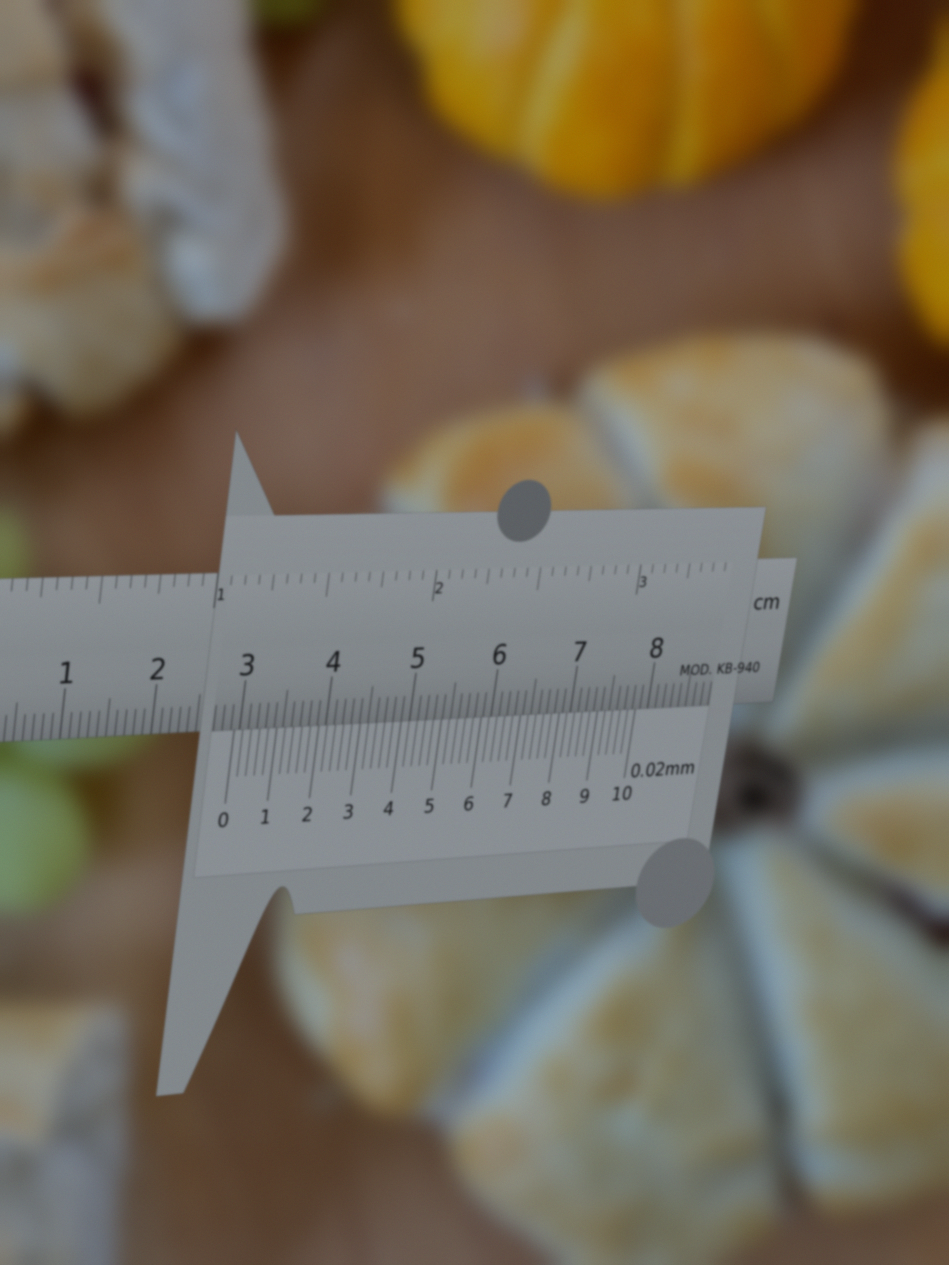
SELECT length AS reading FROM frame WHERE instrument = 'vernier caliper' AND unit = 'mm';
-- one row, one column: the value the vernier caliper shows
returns 29.4 mm
